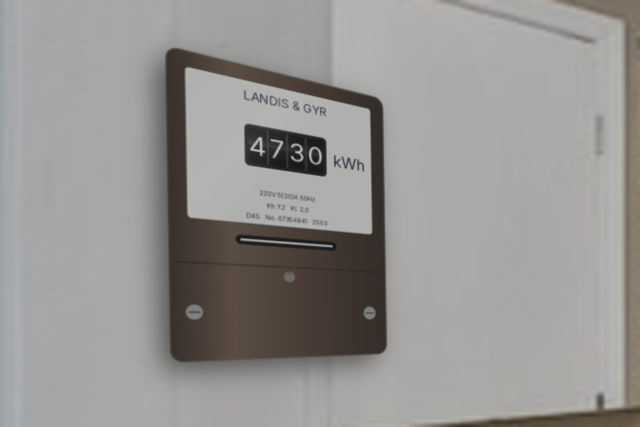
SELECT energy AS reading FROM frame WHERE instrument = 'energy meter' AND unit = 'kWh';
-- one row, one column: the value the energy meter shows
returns 4730 kWh
